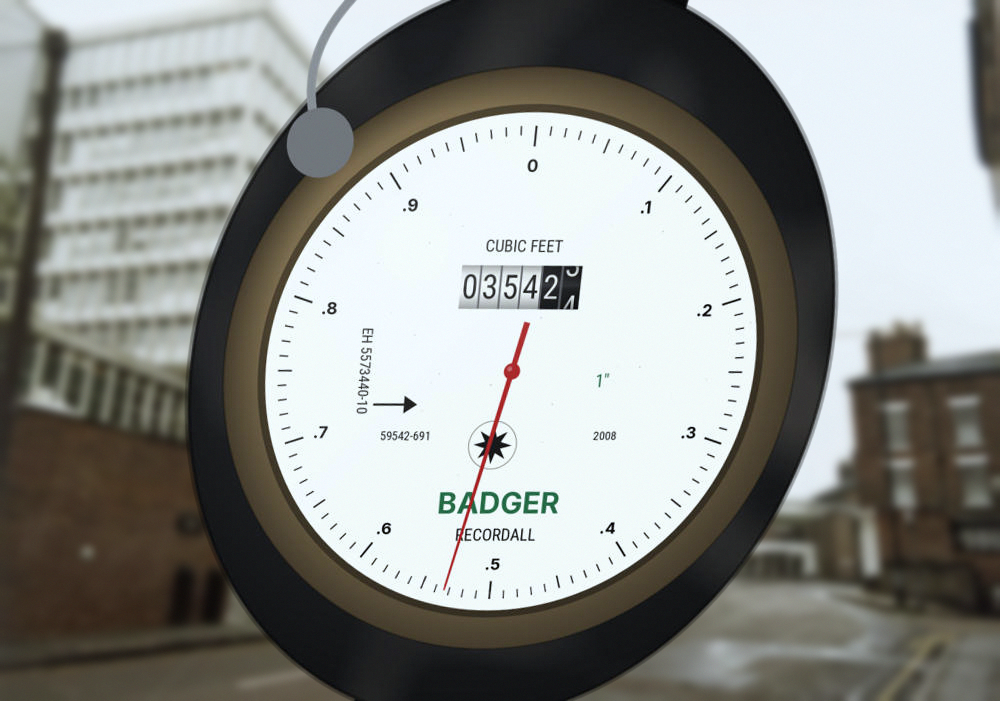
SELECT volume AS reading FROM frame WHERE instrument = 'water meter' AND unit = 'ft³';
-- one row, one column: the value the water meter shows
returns 35423.53 ft³
